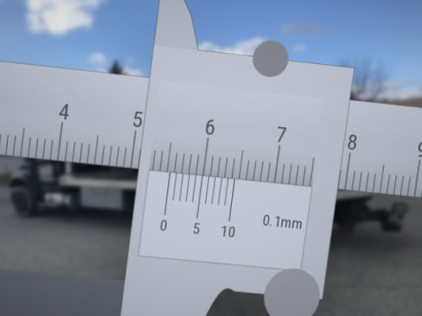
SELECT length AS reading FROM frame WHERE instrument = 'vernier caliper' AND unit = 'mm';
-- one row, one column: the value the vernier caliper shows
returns 55.4 mm
